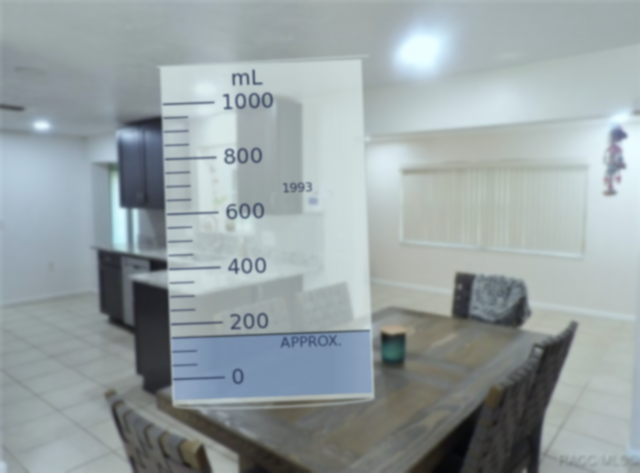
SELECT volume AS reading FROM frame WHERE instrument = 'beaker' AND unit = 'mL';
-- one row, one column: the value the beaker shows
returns 150 mL
